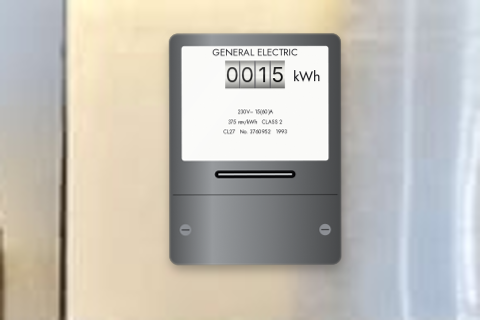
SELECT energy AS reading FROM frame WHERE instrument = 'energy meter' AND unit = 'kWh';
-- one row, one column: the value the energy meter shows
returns 15 kWh
